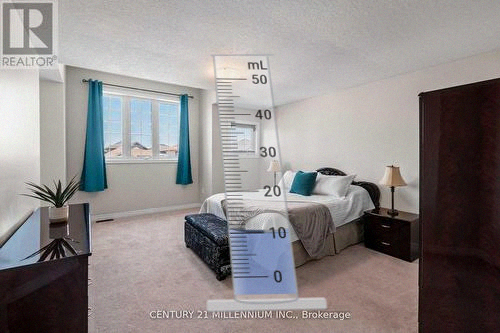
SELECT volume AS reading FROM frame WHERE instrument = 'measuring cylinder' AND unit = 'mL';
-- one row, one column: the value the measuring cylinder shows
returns 10 mL
